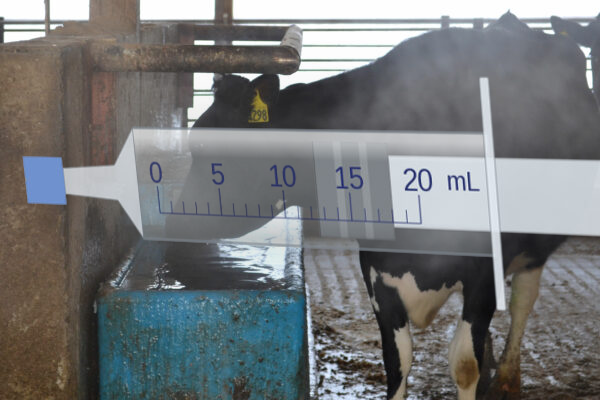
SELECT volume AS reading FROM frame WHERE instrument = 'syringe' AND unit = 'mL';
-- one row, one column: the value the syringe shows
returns 12.5 mL
